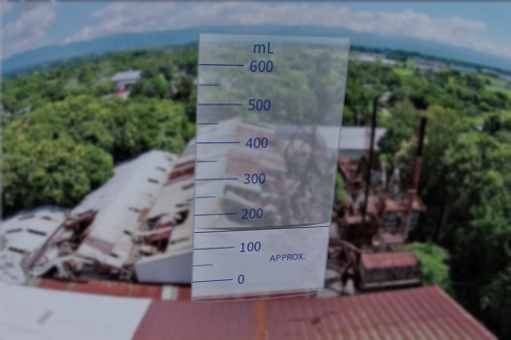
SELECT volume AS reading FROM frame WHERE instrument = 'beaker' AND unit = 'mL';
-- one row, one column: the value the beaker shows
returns 150 mL
